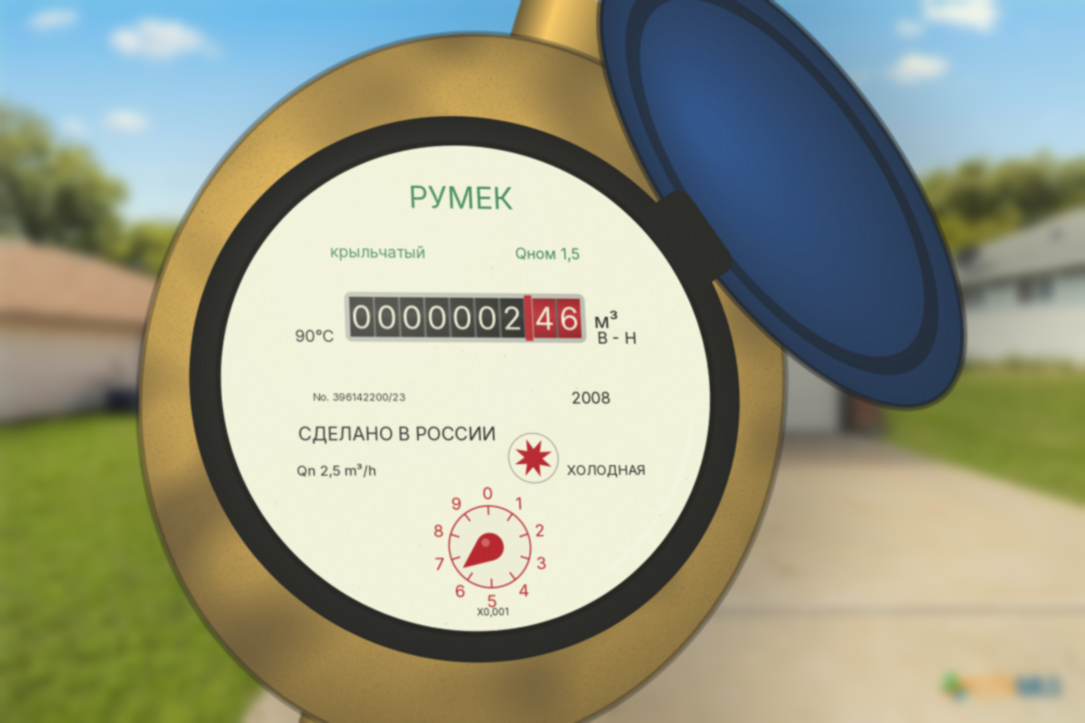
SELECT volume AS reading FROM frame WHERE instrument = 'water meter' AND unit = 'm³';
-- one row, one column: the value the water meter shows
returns 2.466 m³
